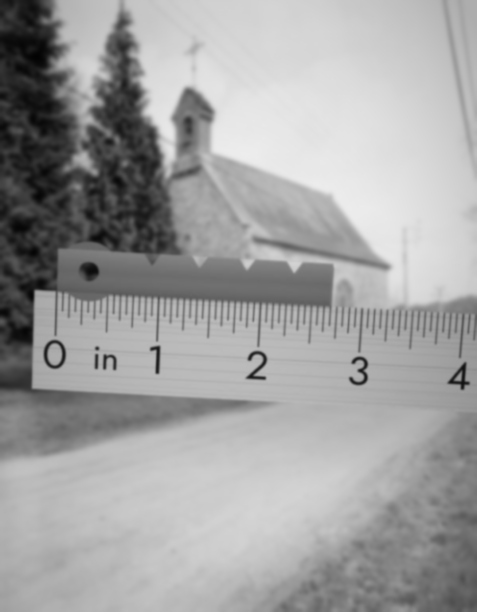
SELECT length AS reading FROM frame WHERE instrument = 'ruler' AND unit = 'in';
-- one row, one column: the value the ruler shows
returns 2.6875 in
